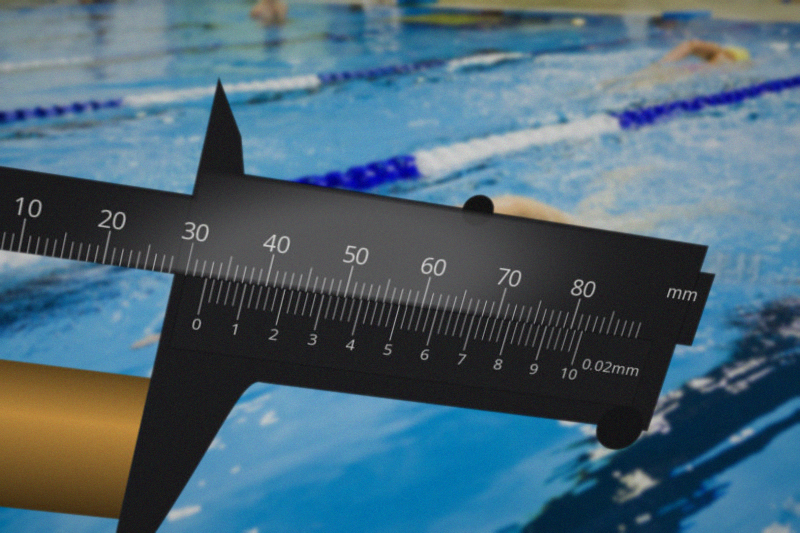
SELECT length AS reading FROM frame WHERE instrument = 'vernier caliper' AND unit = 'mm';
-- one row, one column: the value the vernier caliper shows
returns 32.6 mm
